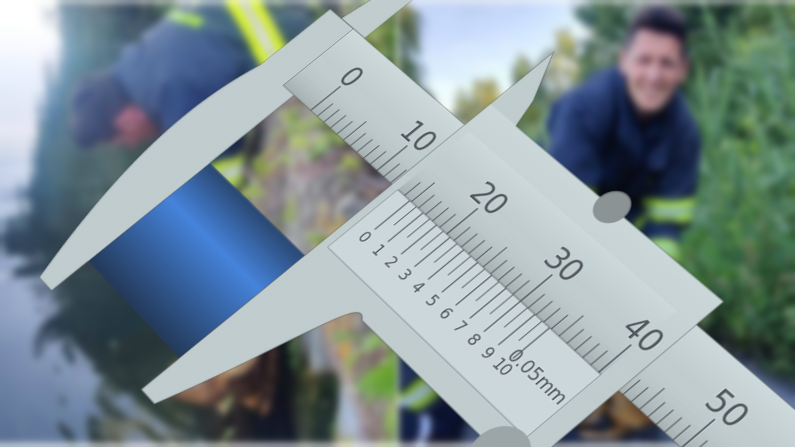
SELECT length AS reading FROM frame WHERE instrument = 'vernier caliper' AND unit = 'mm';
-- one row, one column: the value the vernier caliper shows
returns 14.8 mm
